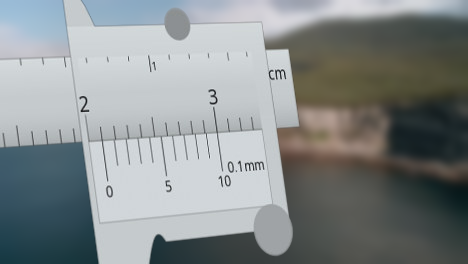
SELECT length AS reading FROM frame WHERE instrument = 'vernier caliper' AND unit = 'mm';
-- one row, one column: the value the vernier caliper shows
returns 21.0 mm
